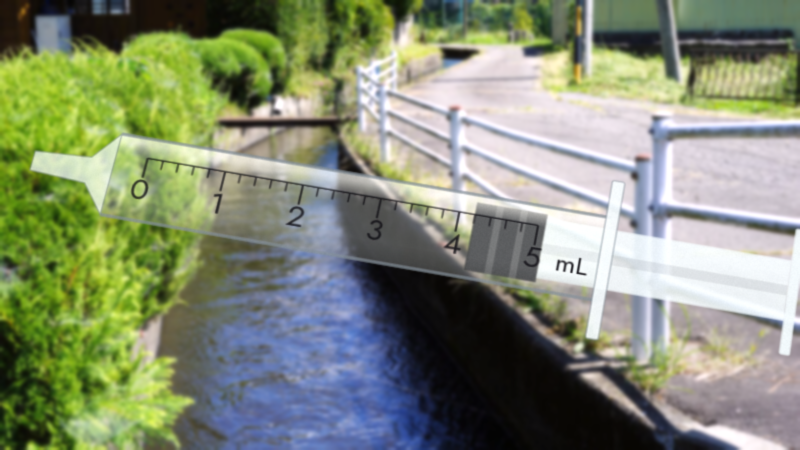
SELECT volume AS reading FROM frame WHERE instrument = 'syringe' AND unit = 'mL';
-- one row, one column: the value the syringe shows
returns 4.2 mL
